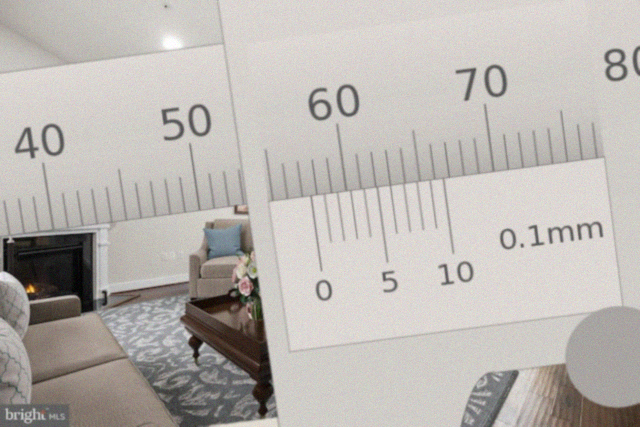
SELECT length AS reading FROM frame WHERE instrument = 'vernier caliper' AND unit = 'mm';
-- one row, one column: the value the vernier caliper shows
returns 57.6 mm
